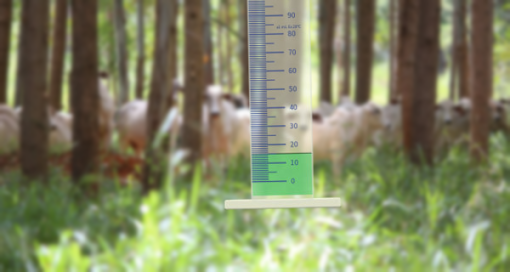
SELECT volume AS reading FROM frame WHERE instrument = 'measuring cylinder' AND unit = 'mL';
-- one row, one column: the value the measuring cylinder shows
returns 15 mL
